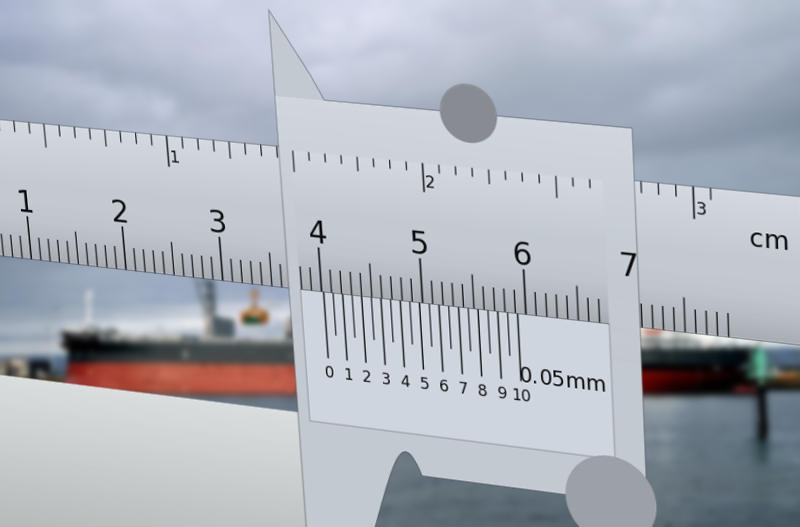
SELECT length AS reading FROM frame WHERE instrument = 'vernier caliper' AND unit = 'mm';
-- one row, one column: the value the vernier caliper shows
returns 40.2 mm
